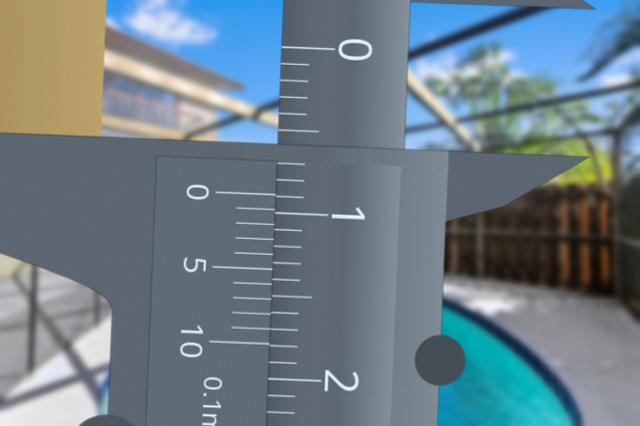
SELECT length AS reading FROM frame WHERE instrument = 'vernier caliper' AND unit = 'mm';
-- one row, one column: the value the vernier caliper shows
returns 8.9 mm
